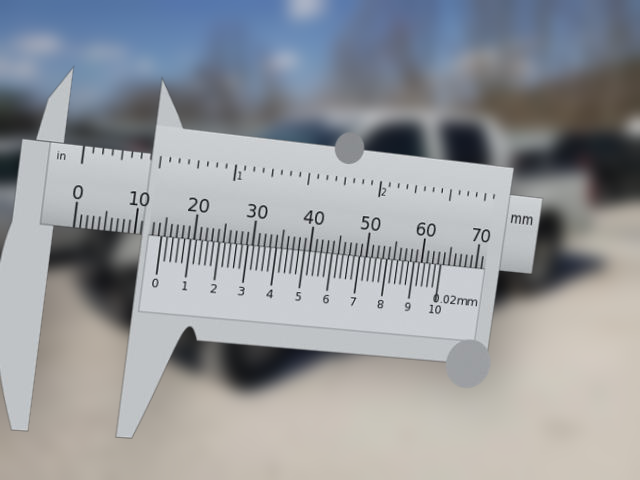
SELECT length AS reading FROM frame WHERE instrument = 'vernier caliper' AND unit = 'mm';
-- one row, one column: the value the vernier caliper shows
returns 14.5 mm
